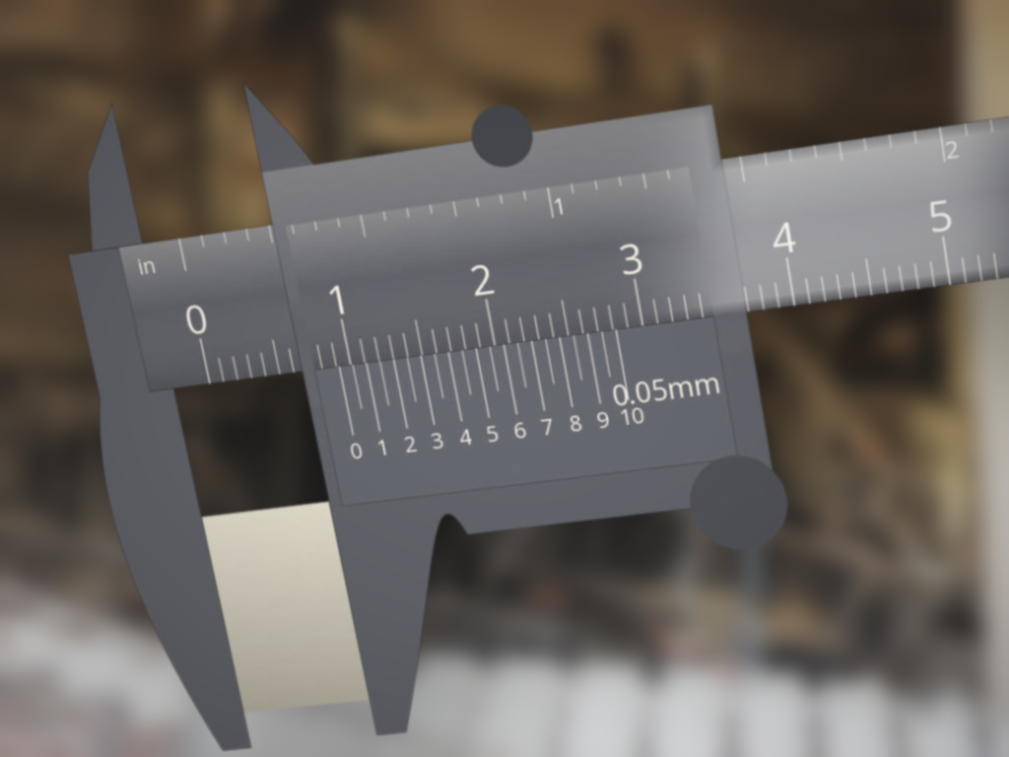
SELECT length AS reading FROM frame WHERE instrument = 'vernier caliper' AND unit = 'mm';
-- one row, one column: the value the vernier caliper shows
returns 9.2 mm
